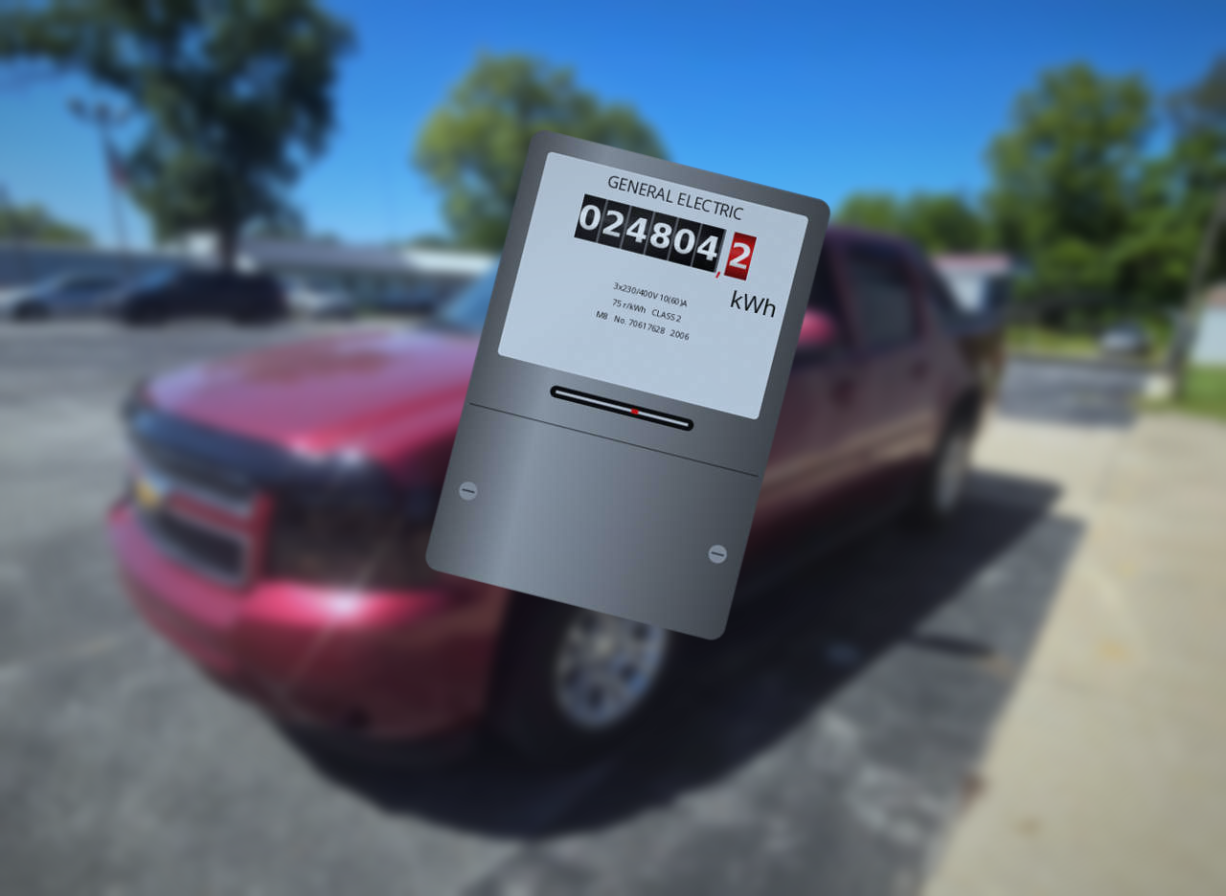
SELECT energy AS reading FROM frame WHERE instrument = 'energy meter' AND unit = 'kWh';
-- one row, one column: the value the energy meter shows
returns 24804.2 kWh
